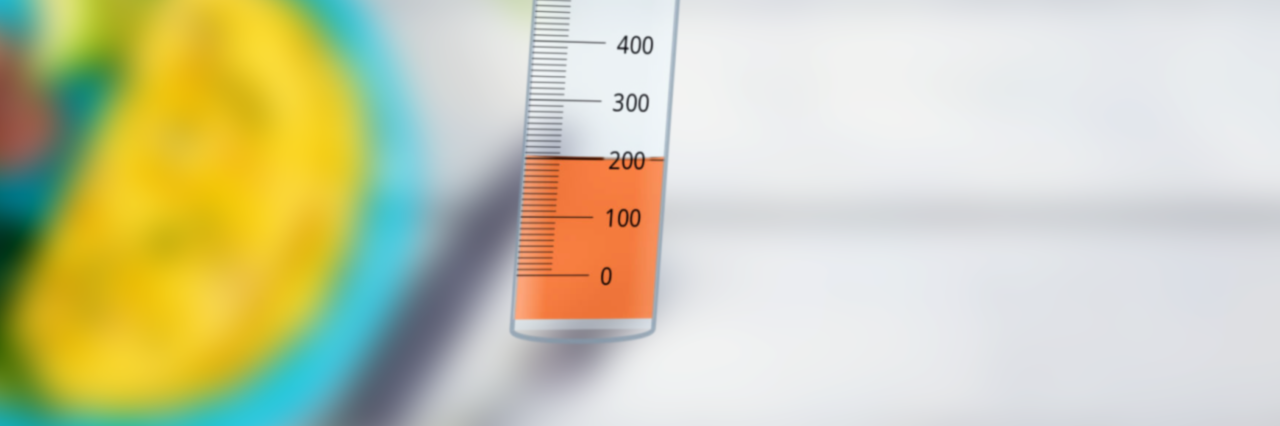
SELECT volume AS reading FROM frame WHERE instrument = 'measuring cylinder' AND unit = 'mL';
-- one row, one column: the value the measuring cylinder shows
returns 200 mL
